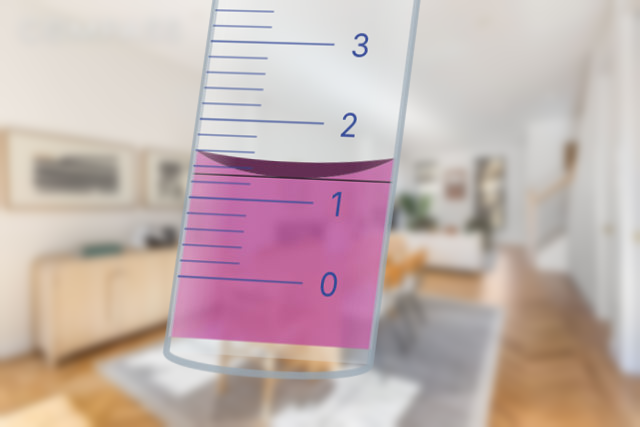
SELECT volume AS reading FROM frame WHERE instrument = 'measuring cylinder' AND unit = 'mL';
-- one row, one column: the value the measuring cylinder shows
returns 1.3 mL
